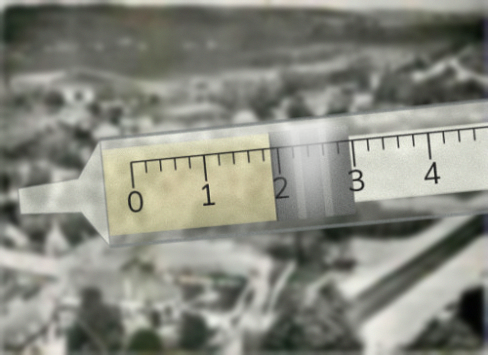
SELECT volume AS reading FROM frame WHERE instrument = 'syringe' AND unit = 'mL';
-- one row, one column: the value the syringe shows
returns 1.9 mL
